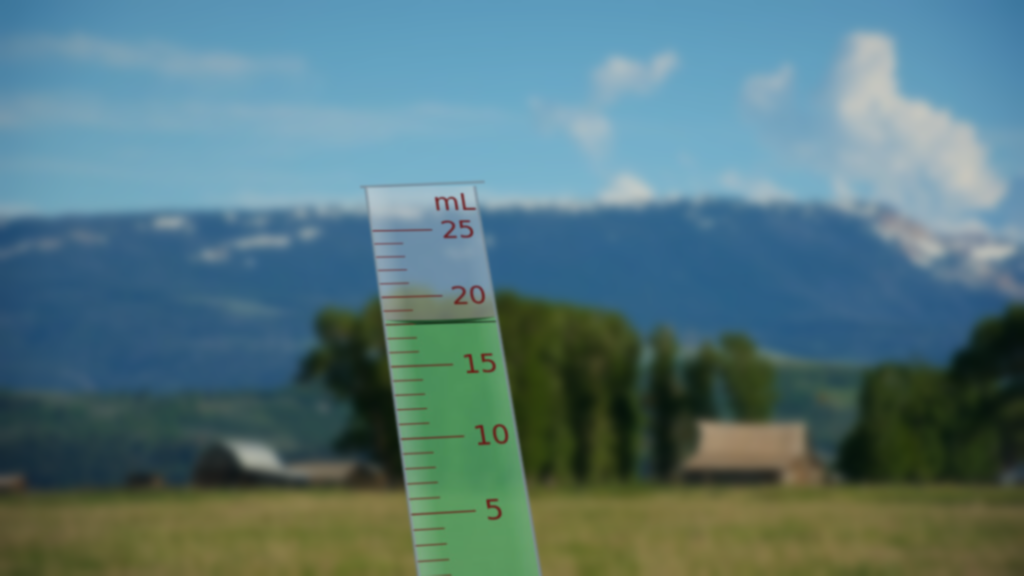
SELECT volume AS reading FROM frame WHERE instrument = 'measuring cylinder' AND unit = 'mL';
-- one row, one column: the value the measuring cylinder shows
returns 18 mL
